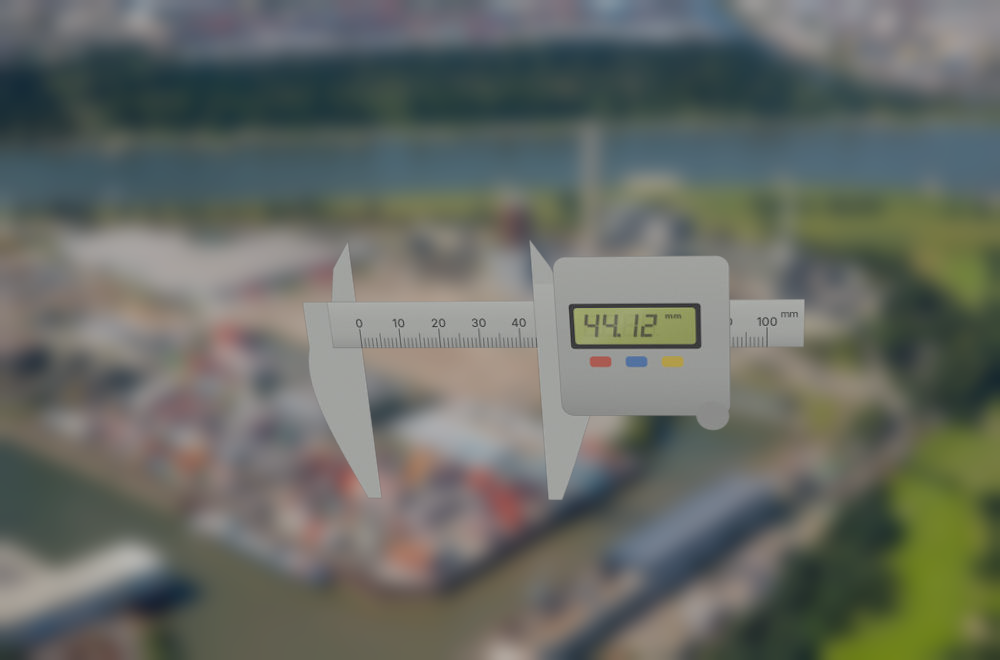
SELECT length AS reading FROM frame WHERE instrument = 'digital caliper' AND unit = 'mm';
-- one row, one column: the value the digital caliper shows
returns 44.12 mm
